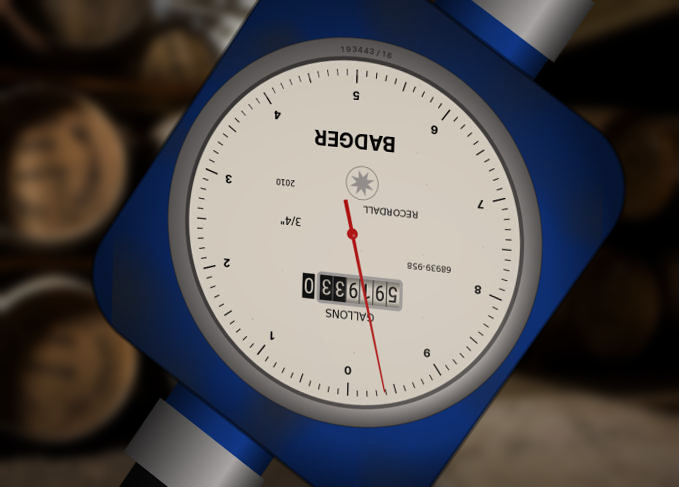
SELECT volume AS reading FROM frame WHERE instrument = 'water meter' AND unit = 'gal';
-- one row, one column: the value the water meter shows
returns 5919329.6 gal
